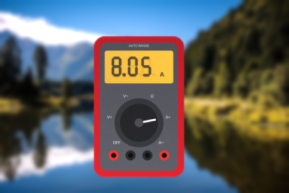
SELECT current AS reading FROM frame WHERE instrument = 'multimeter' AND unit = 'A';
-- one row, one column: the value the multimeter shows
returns 8.05 A
